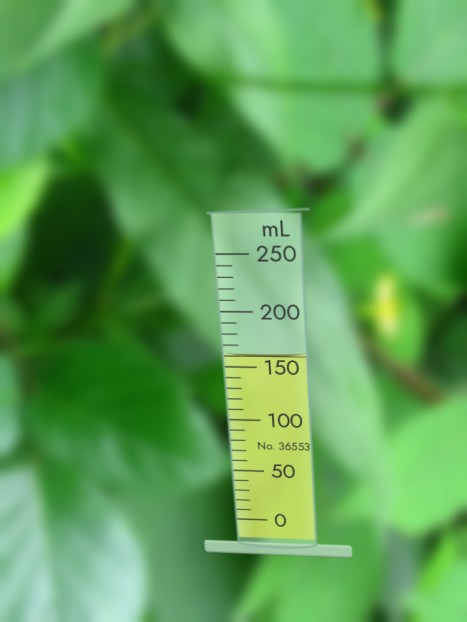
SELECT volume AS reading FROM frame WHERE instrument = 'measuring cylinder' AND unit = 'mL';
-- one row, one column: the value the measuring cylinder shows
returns 160 mL
